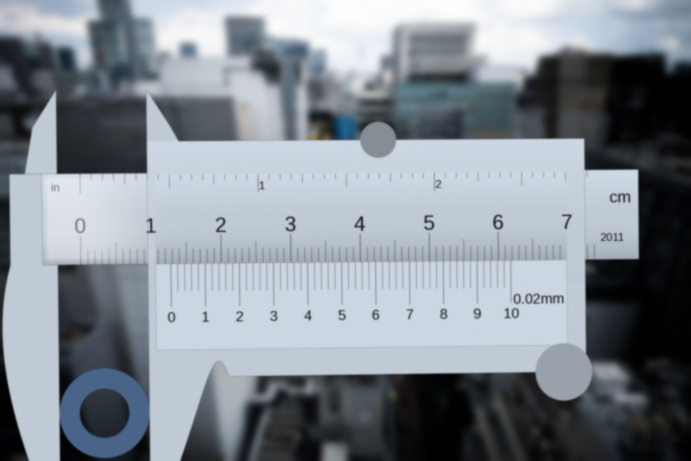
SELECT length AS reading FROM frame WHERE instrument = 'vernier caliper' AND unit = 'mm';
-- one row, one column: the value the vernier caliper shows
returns 12.8 mm
